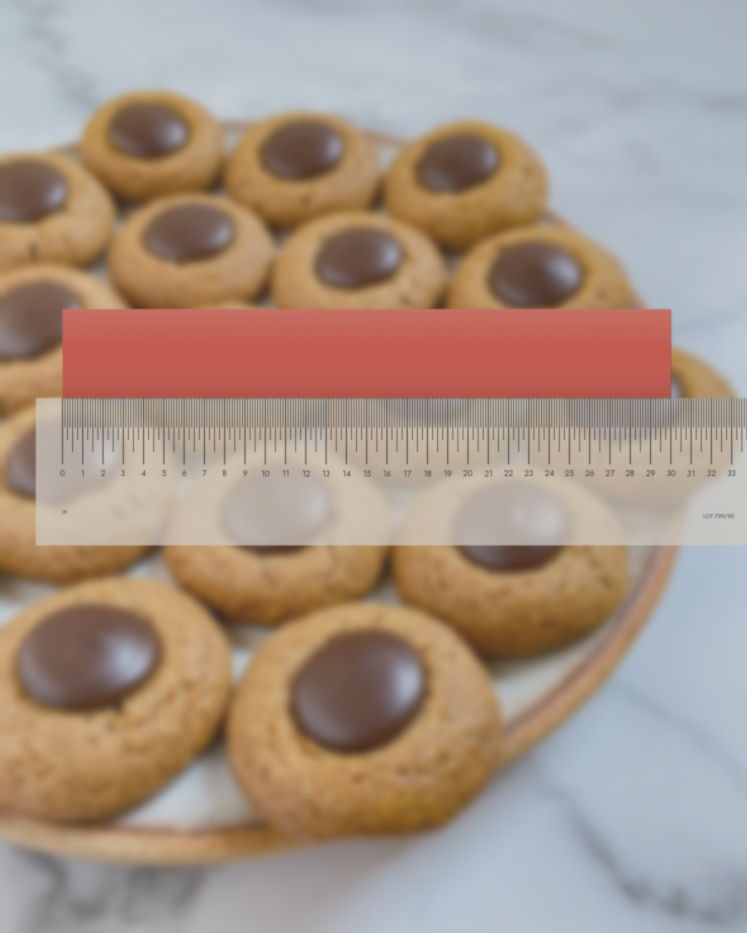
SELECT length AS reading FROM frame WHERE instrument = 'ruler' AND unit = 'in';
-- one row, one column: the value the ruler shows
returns 30 in
